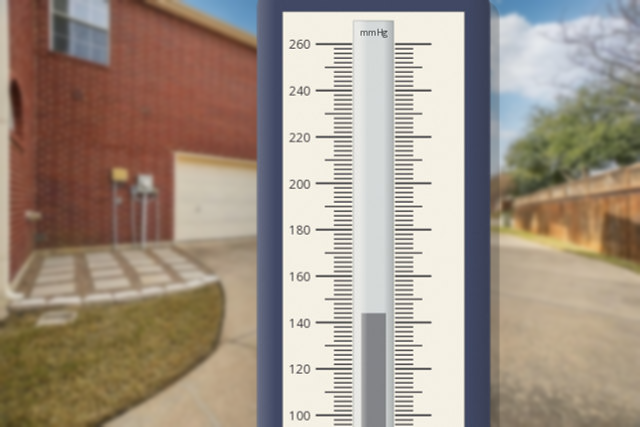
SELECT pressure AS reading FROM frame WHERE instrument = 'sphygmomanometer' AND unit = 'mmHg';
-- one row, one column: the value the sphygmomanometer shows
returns 144 mmHg
